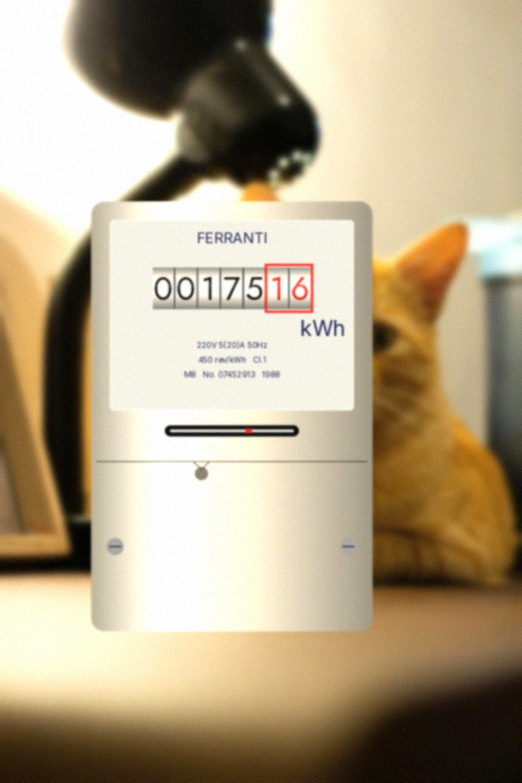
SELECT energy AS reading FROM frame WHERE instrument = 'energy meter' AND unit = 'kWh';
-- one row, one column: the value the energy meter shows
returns 175.16 kWh
